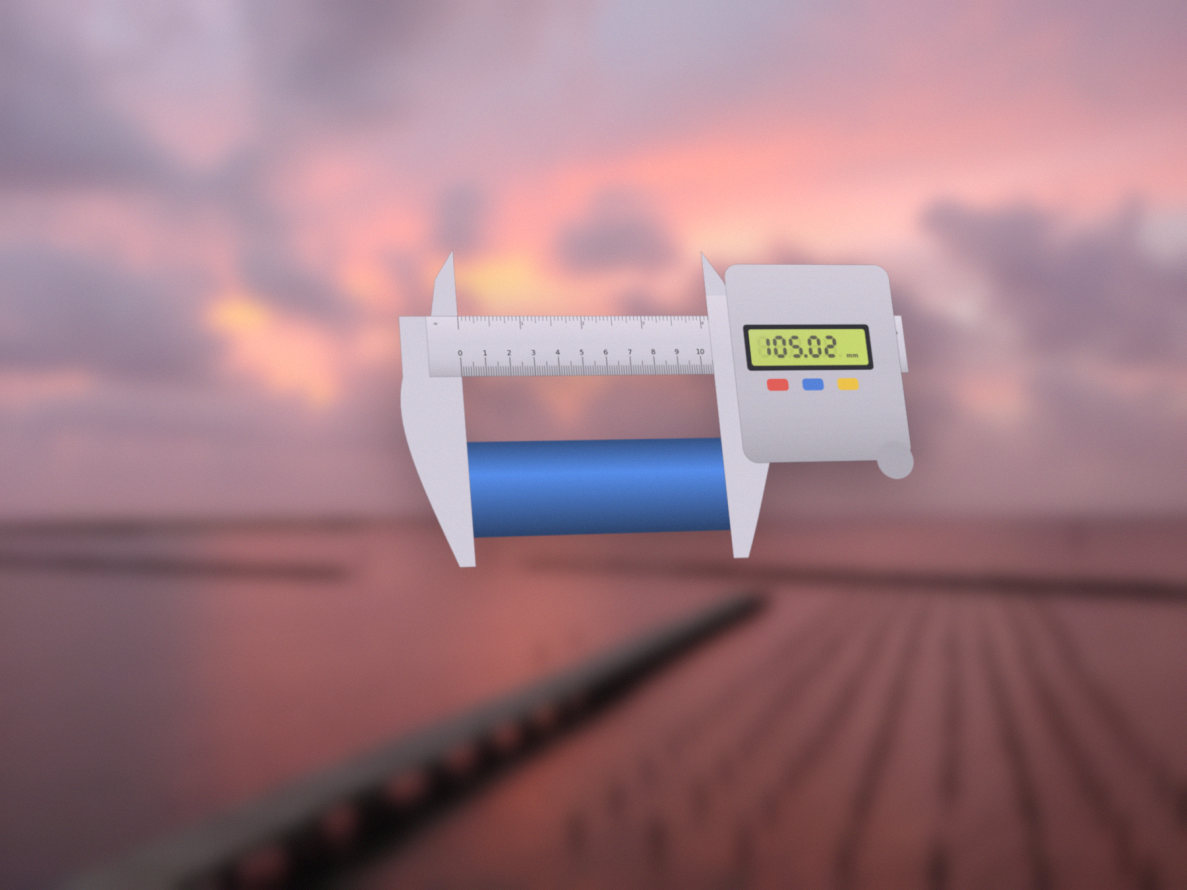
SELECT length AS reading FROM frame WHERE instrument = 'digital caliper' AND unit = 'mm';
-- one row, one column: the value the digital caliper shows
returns 105.02 mm
